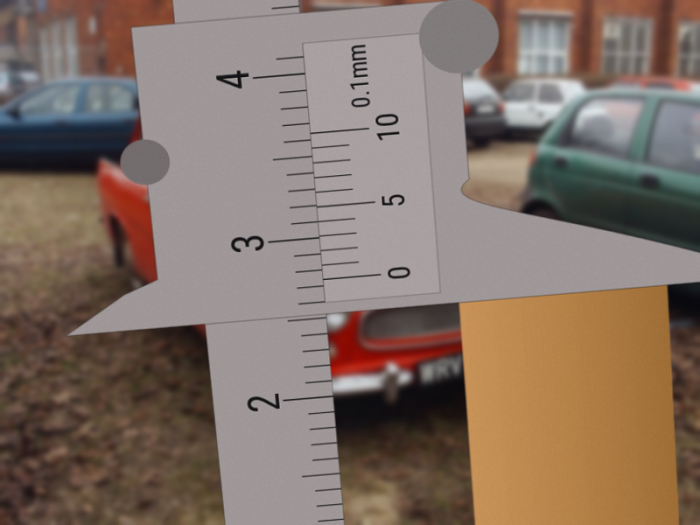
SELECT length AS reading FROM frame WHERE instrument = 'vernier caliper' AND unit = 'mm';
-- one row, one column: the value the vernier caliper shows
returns 27.4 mm
